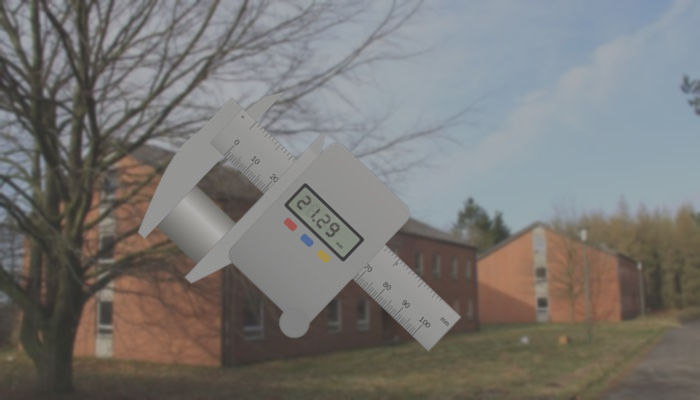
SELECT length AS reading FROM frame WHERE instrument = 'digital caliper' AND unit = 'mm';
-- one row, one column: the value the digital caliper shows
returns 21.29 mm
